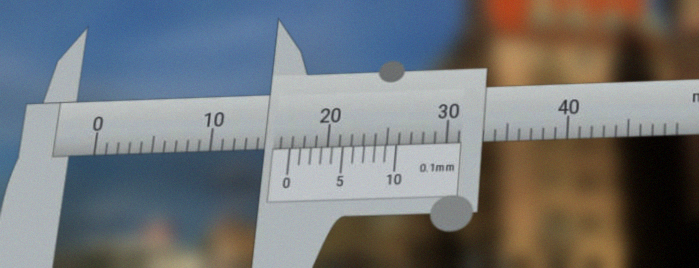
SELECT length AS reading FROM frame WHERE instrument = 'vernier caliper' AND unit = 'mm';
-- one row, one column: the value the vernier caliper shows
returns 16.8 mm
